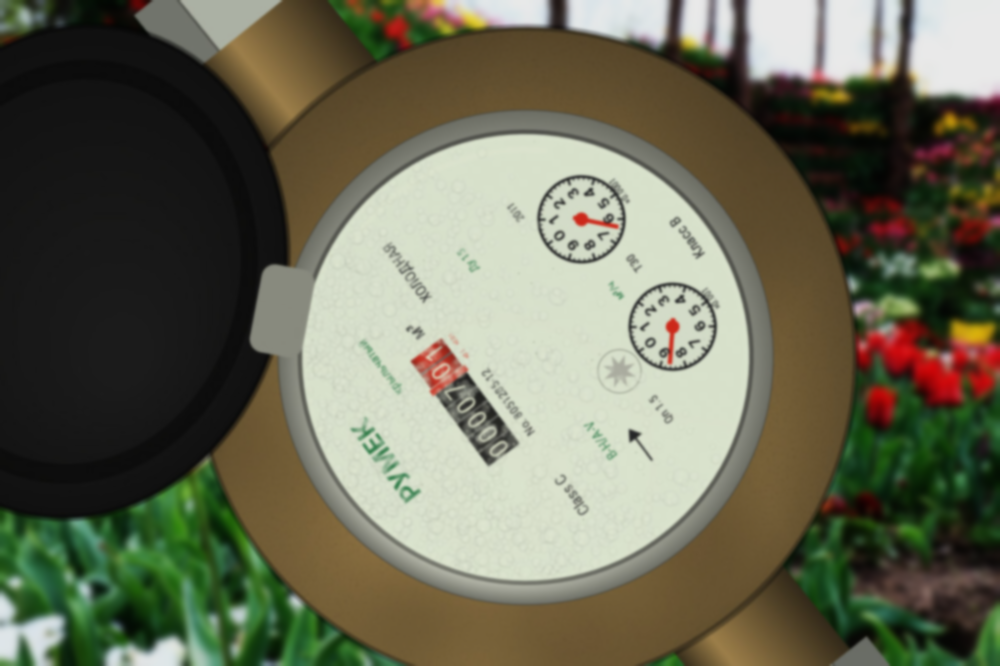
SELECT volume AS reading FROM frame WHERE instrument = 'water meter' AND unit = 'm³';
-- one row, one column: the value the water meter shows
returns 7.0086 m³
